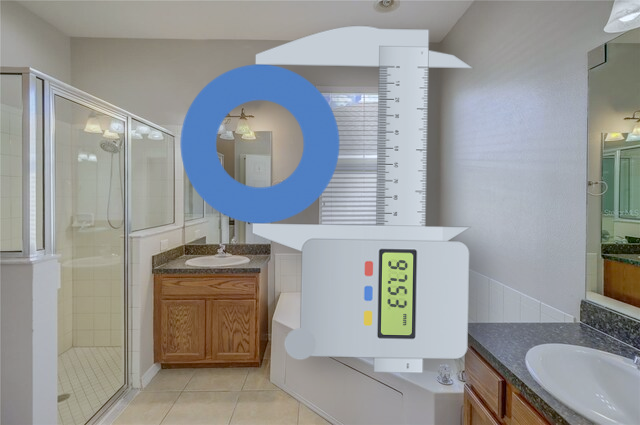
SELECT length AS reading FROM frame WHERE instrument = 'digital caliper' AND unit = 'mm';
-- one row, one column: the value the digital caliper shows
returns 97.53 mm
